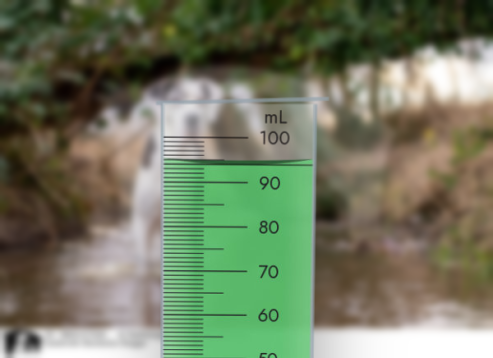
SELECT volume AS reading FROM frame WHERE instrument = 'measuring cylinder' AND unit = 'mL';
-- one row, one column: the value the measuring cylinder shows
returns 94 mL
